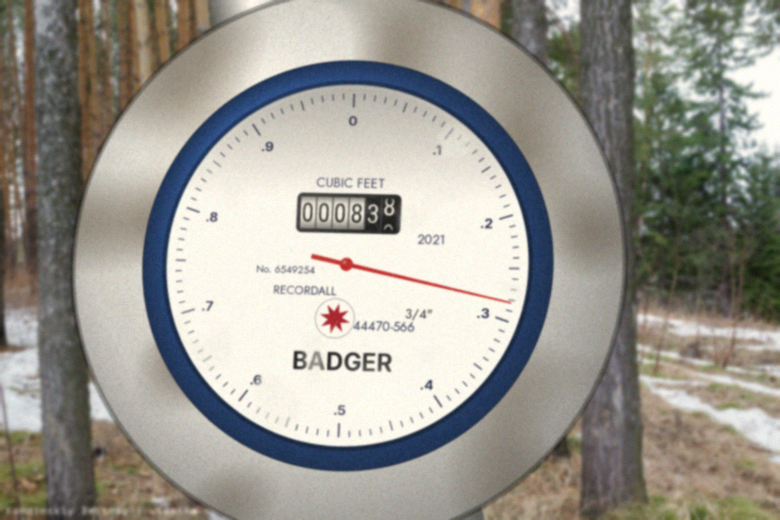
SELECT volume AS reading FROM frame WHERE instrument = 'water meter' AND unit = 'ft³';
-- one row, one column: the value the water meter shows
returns 838.28 ft³
